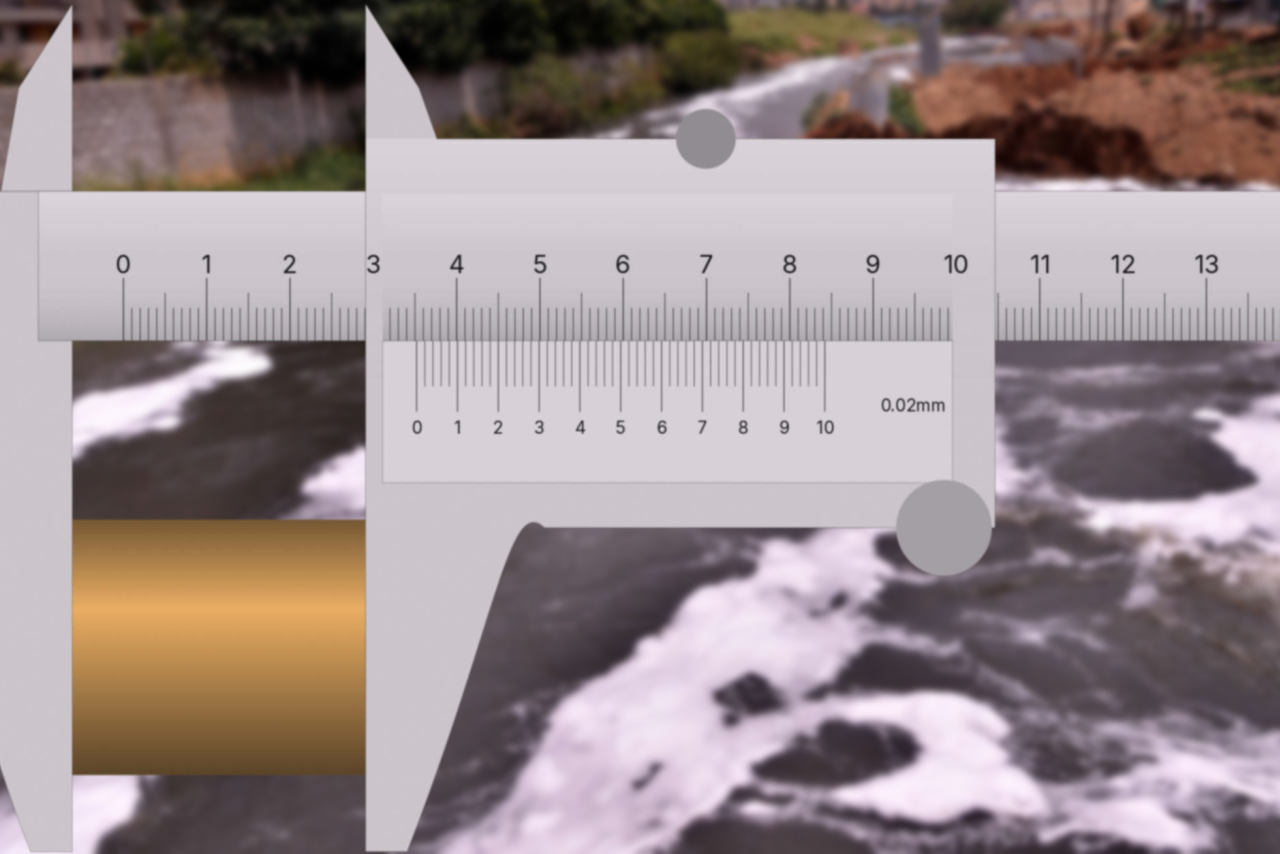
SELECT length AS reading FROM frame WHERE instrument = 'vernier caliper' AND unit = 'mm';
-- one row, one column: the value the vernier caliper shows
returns 35.2 mm
